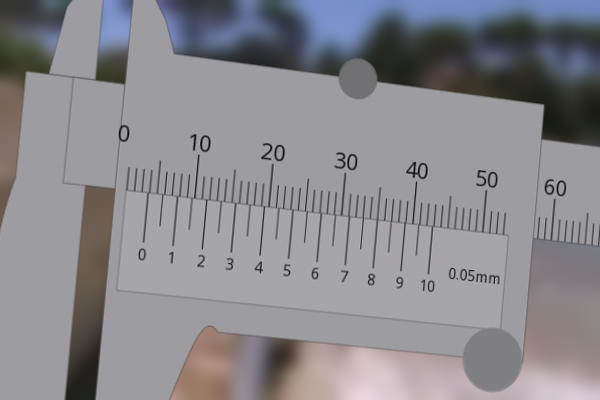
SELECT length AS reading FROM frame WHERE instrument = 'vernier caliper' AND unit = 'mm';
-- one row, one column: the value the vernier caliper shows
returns 3.8 mm
